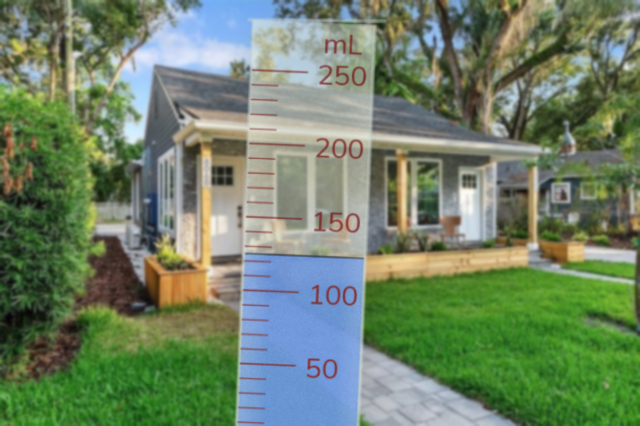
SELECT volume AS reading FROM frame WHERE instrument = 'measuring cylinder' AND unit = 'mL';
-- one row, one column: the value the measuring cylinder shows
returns 125 mL
